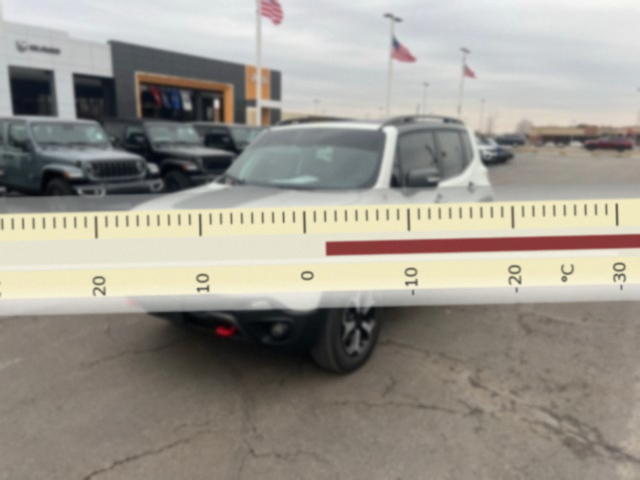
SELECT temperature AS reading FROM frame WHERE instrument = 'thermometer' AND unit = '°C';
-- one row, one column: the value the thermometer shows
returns -2 °C
